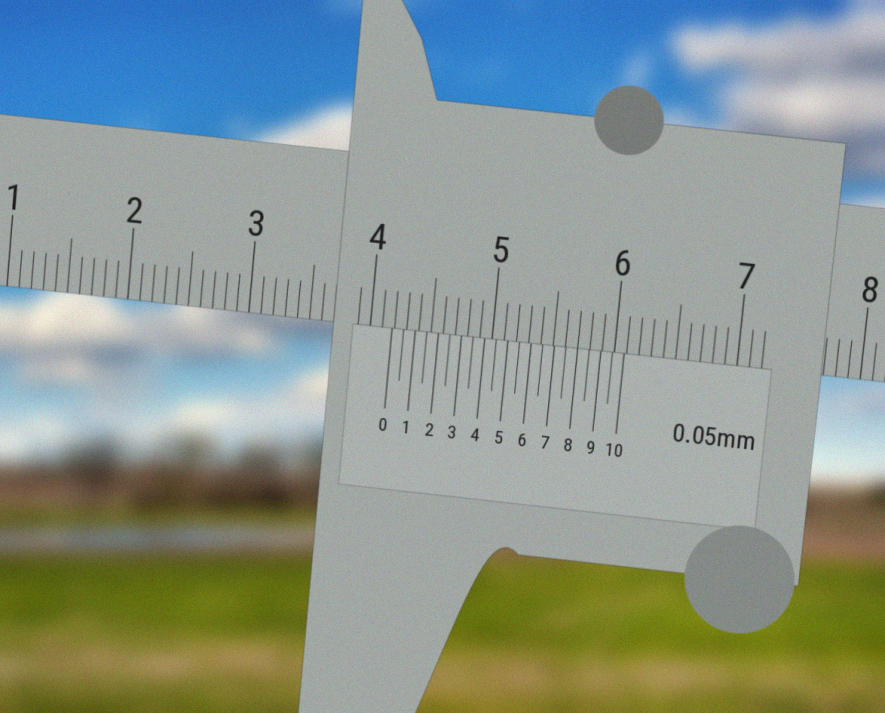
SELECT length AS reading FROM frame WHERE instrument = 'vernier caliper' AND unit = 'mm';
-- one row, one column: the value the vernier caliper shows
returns 41.8 mm
